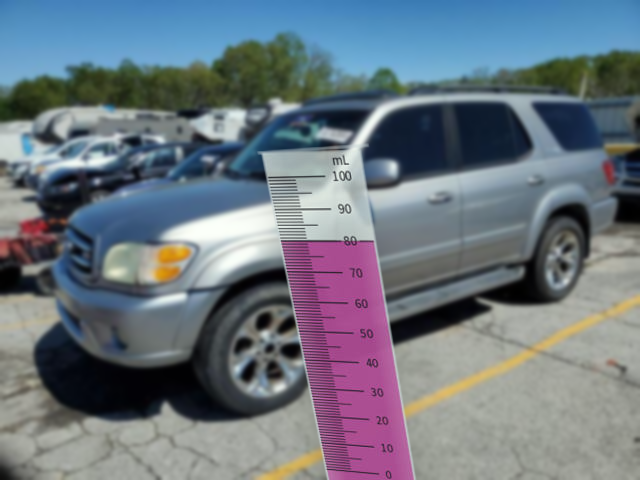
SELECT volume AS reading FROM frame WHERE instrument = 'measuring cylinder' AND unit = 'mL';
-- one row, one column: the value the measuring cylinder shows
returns 80 mL
